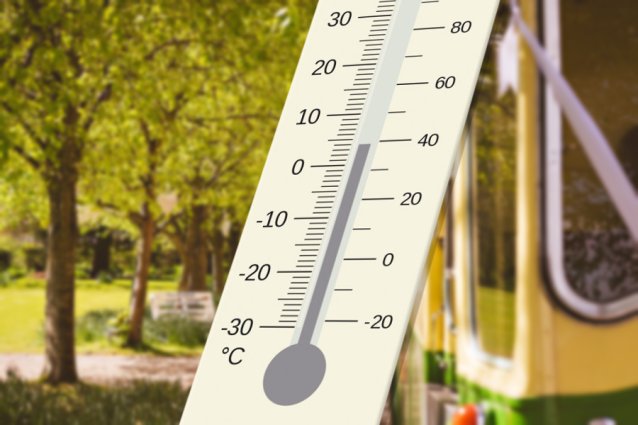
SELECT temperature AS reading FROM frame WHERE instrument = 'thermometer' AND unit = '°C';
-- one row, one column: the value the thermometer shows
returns 4 °C
